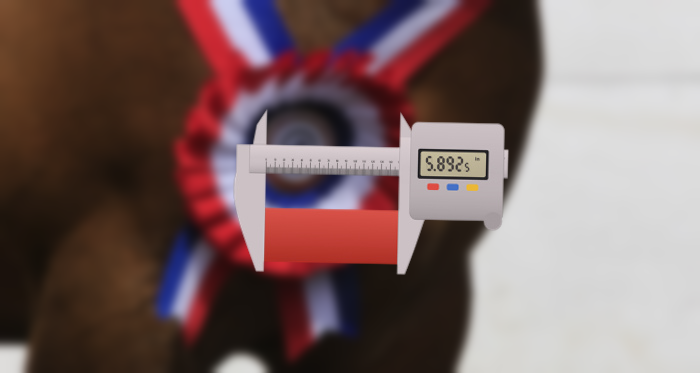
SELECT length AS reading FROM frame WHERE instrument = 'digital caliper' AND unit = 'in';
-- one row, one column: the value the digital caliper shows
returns 5.8925 in
